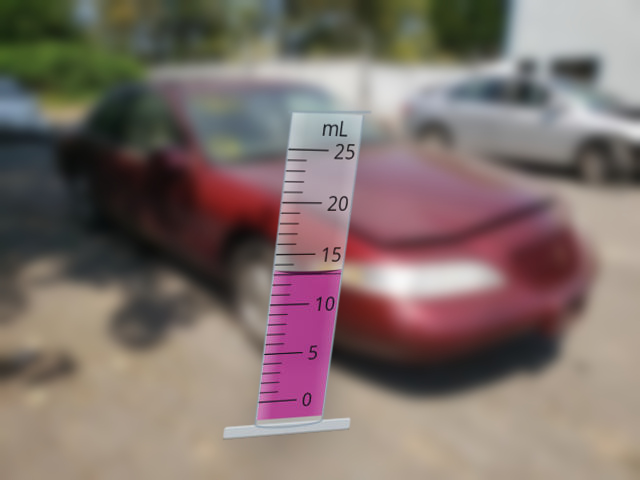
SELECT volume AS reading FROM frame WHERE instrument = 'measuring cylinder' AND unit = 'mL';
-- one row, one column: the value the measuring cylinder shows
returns 13 mL
